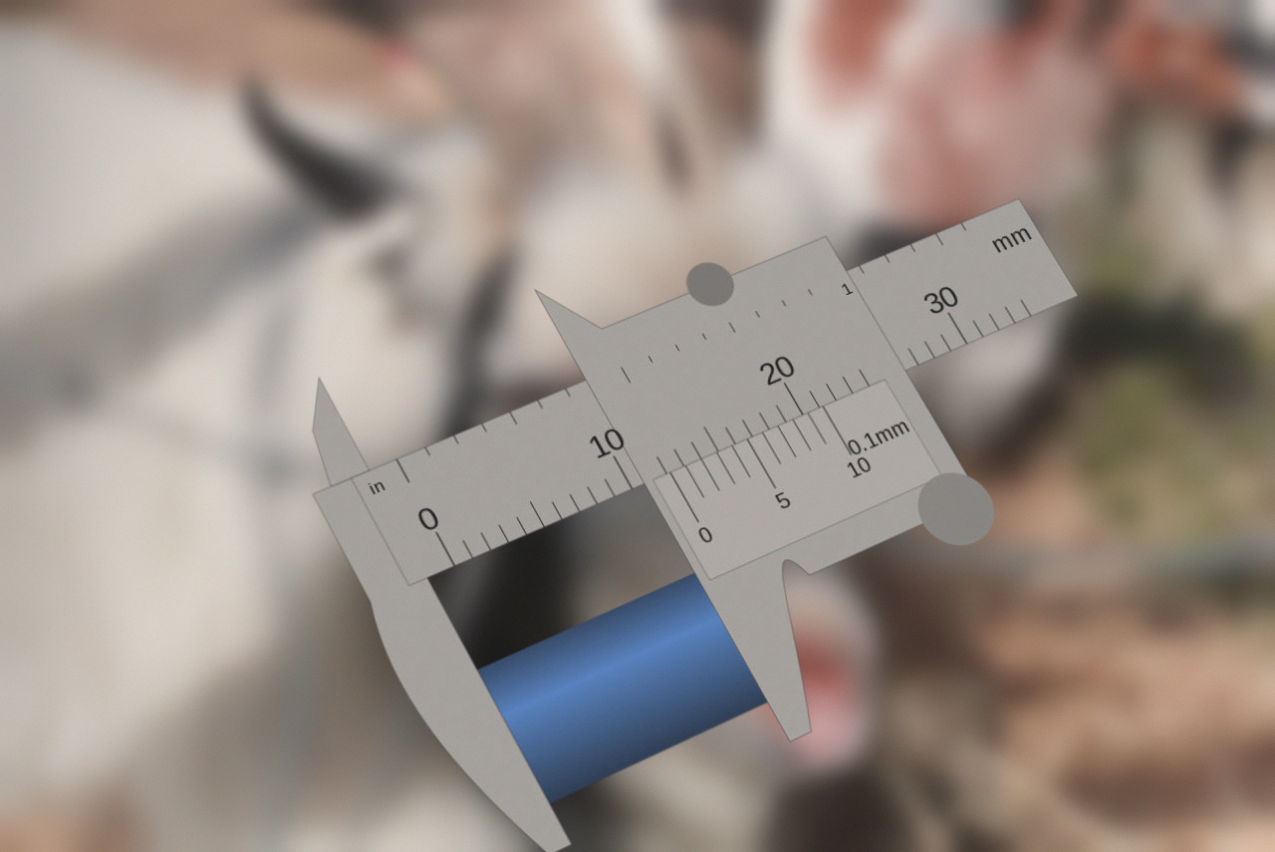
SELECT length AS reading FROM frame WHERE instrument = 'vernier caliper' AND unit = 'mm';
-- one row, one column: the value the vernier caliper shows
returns 12.2 mm
